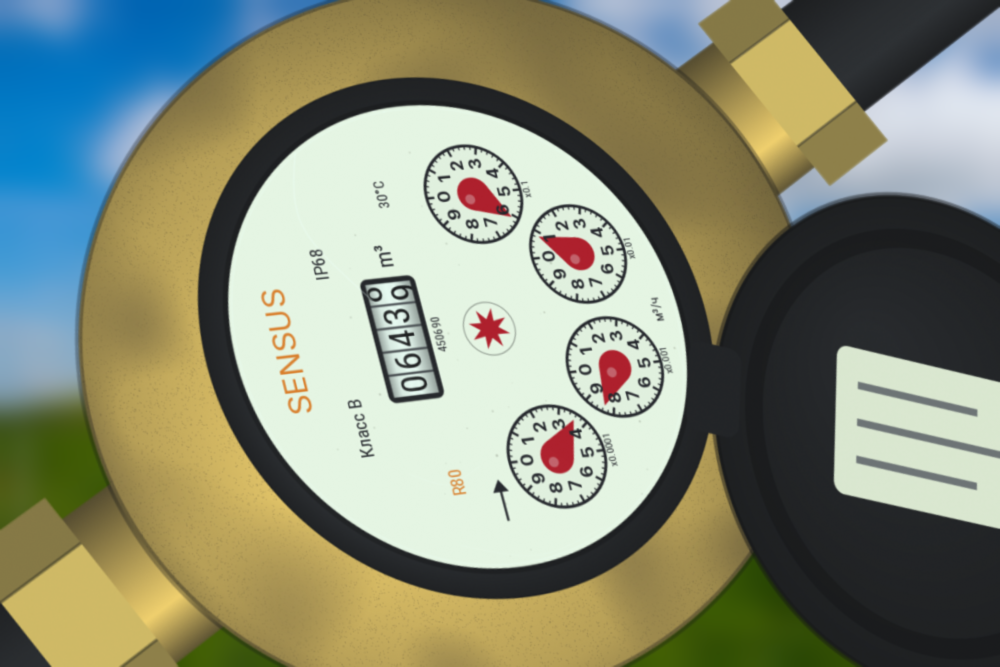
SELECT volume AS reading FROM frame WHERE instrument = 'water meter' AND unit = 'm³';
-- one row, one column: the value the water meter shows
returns 6438.6083 m³
